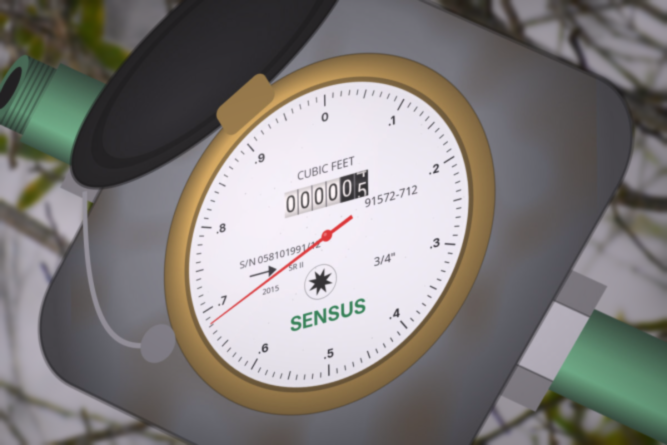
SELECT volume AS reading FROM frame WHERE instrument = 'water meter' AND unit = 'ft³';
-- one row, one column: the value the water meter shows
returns 4.68 ft³
